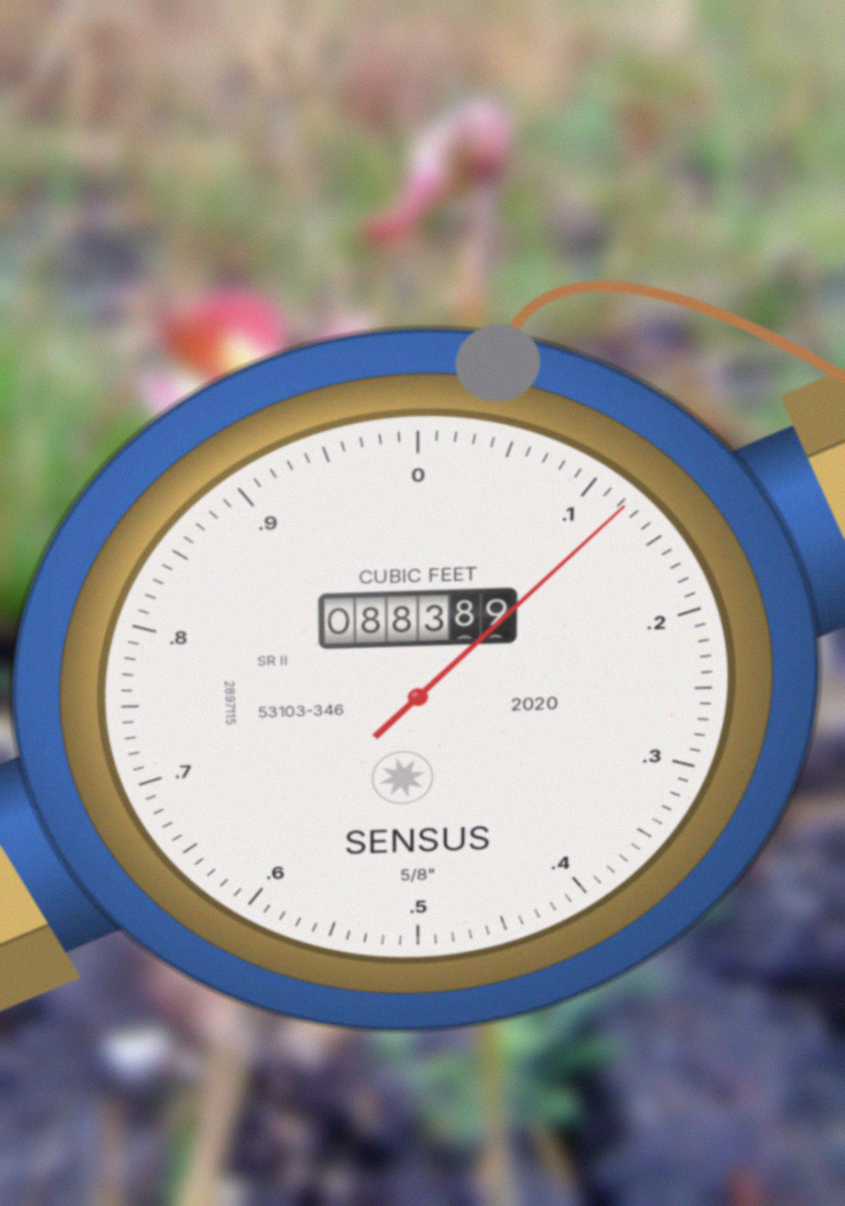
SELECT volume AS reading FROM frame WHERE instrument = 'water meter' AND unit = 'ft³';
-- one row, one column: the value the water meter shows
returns 88389.12 ft³
